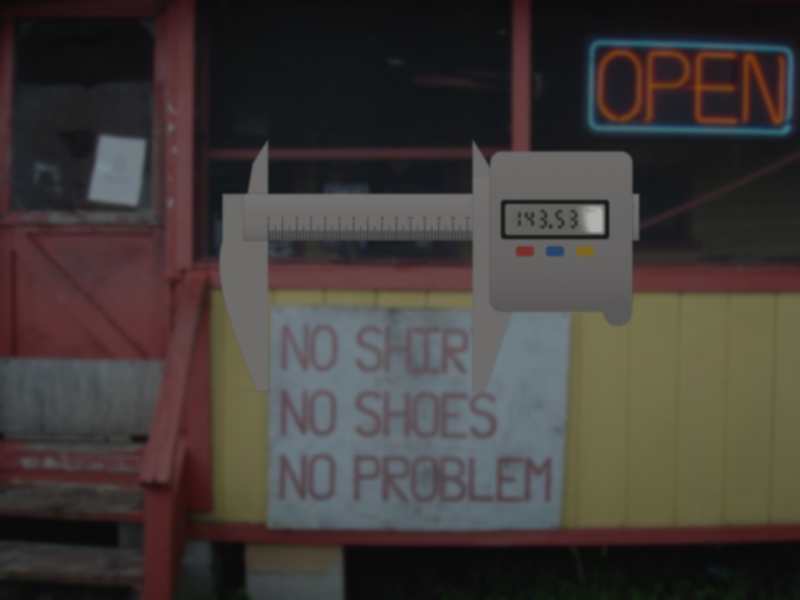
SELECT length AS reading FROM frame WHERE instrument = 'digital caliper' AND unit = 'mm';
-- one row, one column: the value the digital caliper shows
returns 143.53 mm
